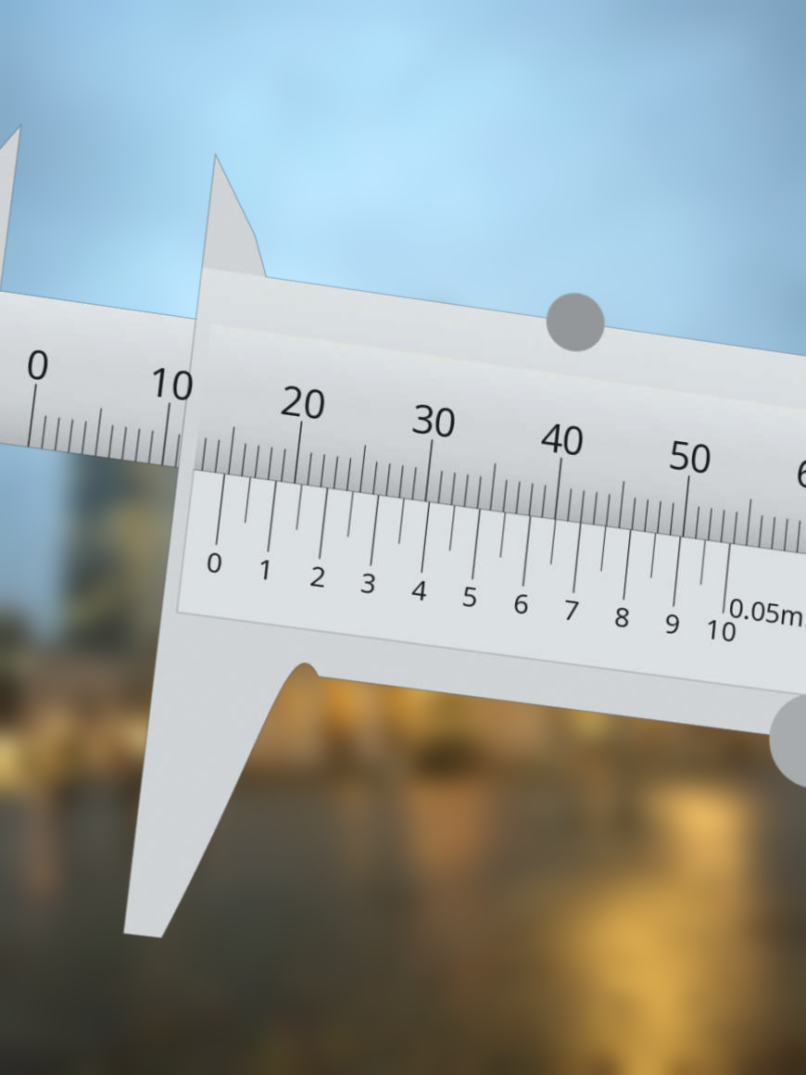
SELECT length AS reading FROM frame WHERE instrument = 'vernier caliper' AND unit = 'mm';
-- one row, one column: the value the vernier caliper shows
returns 14.7 mm
